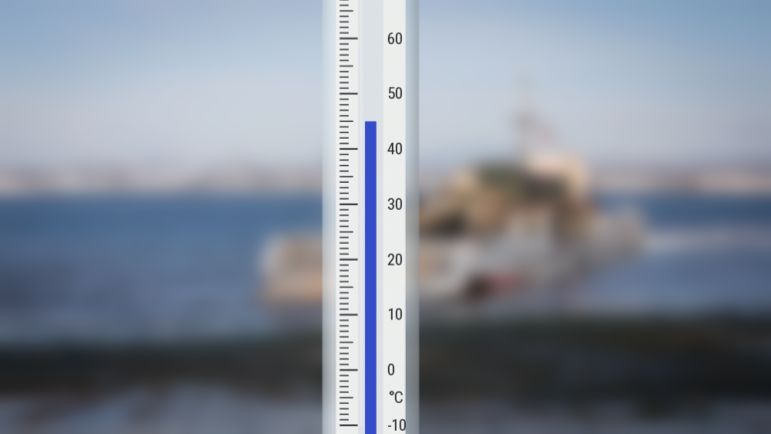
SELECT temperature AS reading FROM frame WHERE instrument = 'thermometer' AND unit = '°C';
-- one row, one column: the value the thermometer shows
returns 45 °C
